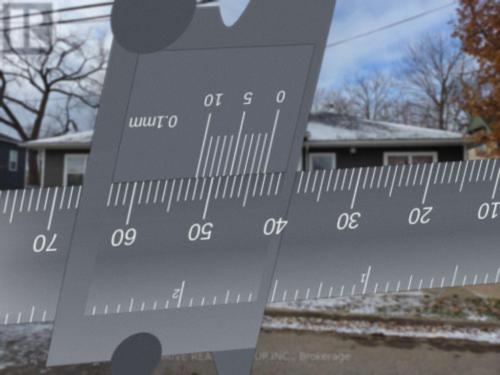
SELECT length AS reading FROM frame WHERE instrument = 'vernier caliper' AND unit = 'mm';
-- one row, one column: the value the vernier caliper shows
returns 43.2 mm
